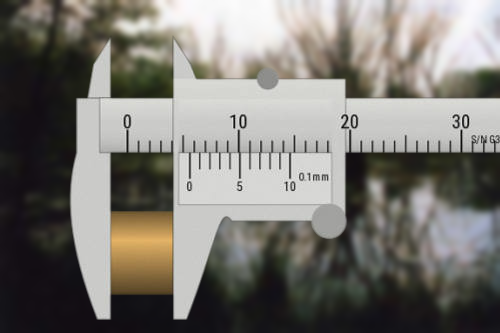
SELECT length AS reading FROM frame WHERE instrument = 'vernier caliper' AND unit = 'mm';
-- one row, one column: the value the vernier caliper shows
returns 5.6 mm
